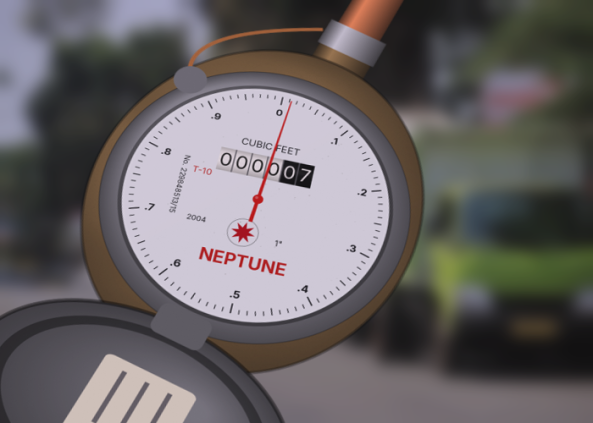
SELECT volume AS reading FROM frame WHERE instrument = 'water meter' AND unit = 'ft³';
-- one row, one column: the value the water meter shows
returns 7.01 ft³
